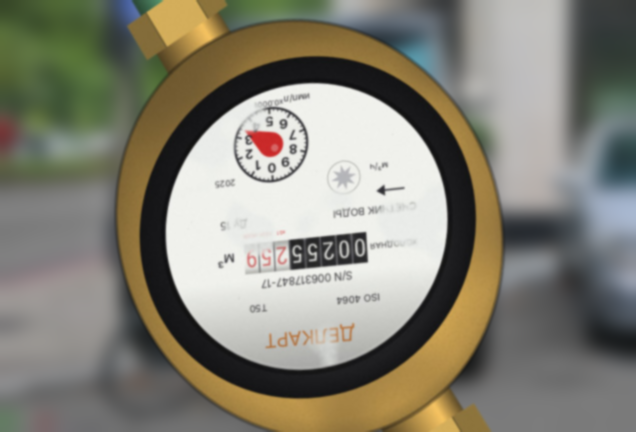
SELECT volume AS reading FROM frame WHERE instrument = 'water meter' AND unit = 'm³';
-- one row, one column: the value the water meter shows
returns 255.2593 m³
